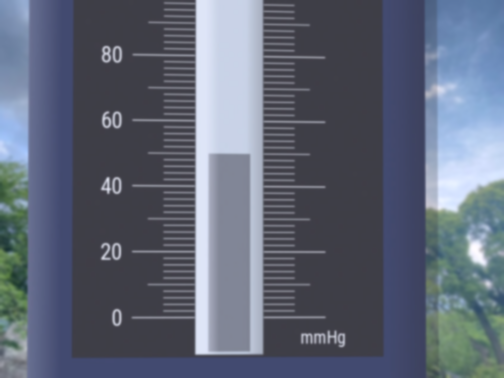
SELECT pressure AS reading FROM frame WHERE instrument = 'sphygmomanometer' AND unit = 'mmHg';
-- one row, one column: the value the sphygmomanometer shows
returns 50 mmHg
